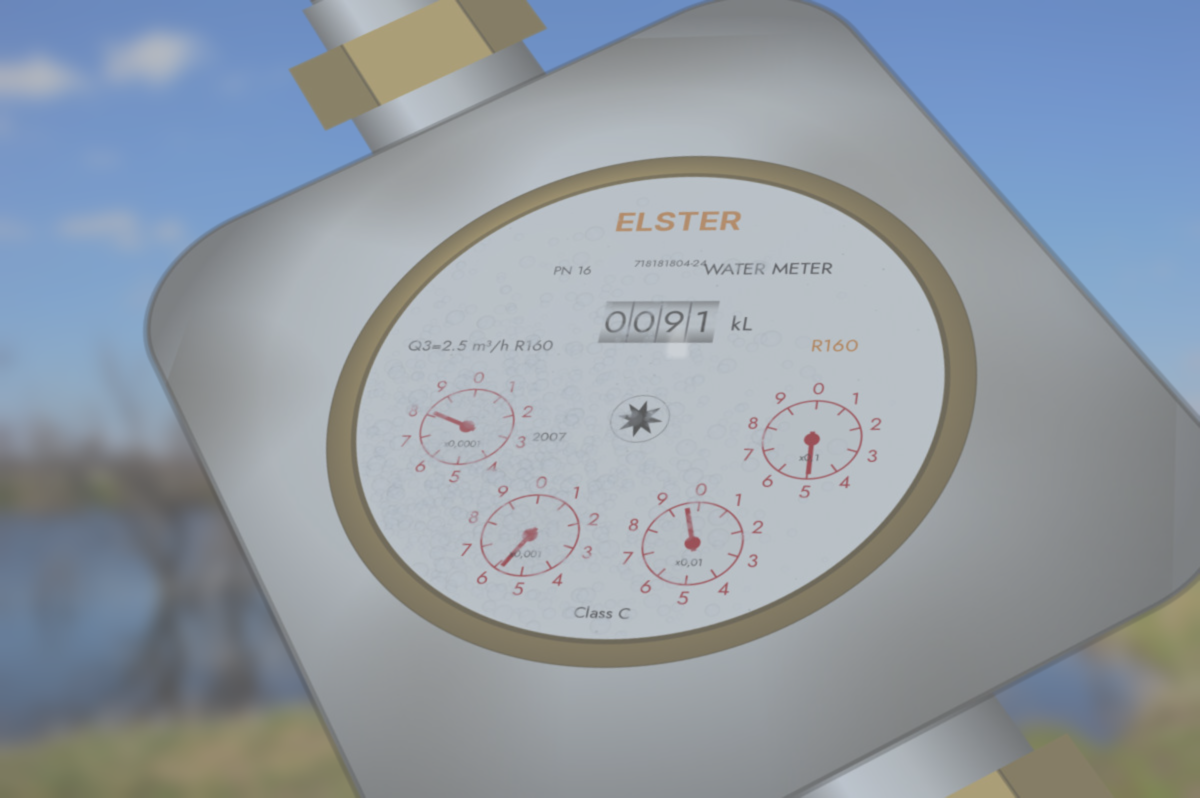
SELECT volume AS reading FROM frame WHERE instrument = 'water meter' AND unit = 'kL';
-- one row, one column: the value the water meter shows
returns 91.4958 kL
